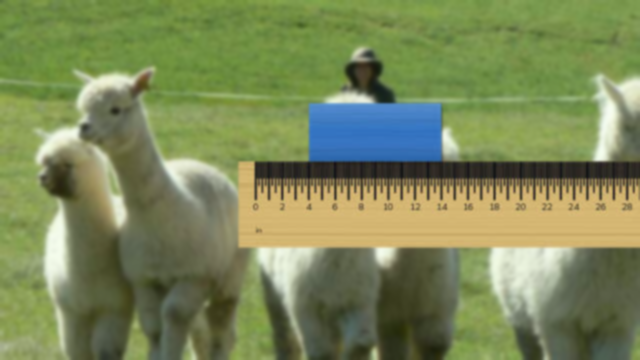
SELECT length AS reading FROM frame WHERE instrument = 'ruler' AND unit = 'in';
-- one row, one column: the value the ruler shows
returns 10 in
